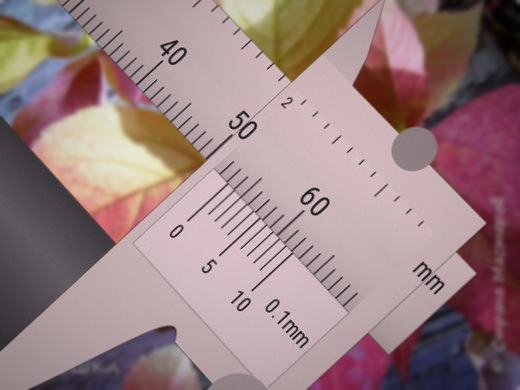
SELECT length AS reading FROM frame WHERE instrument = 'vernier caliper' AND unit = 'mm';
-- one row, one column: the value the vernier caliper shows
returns 53.2 mm
